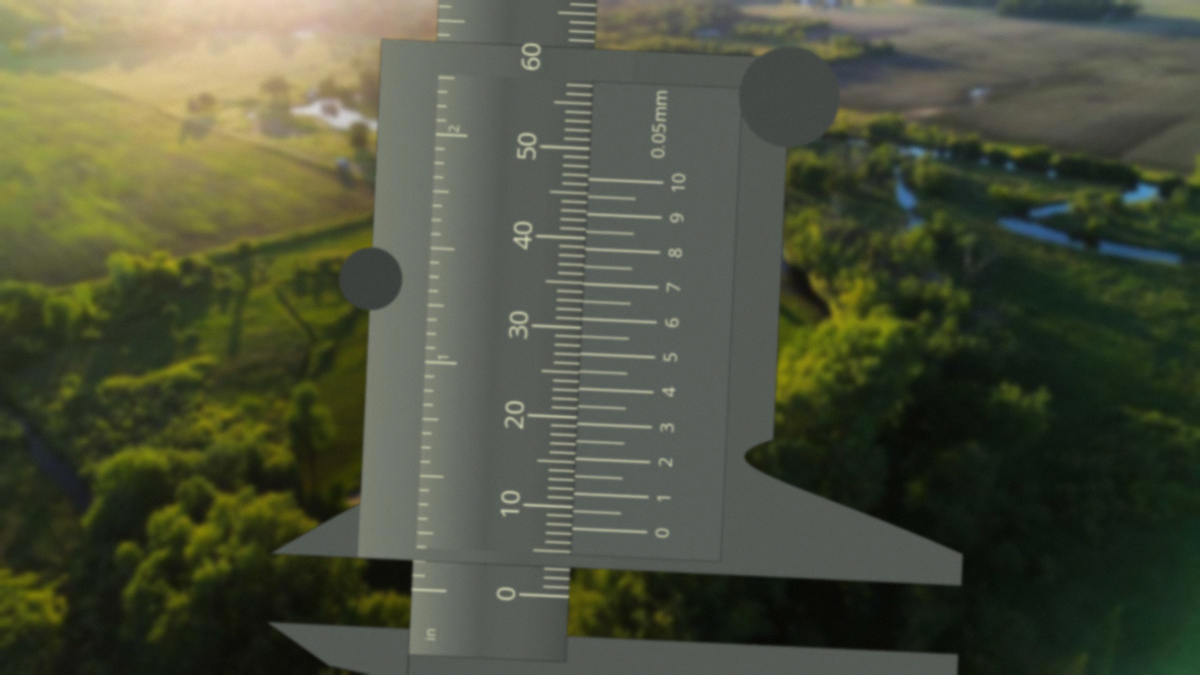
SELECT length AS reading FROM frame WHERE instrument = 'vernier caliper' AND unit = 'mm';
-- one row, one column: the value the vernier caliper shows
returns 7.6 mm
